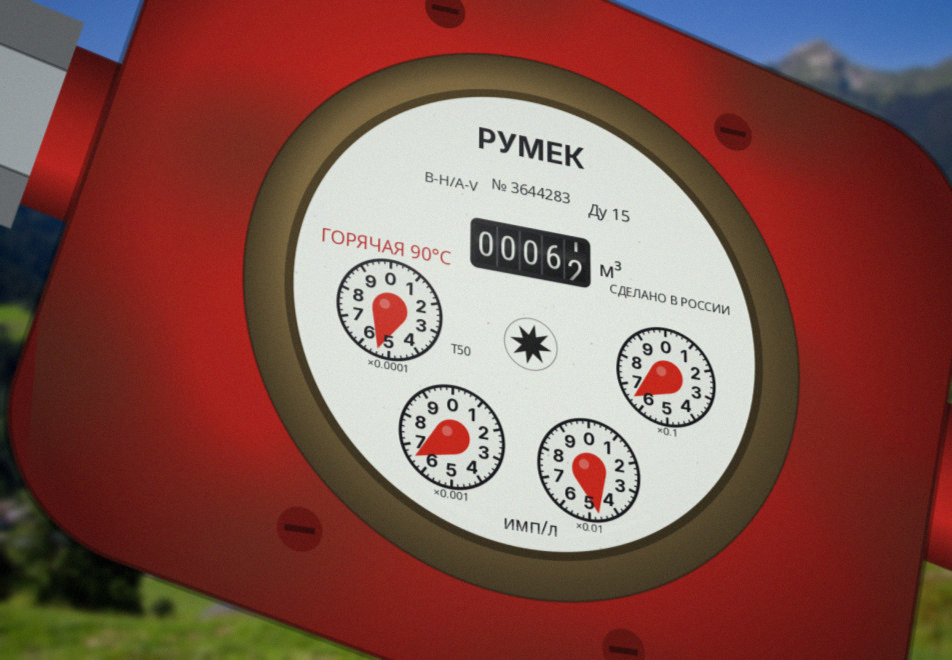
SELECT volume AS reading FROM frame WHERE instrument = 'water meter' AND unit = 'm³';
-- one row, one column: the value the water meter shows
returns 61.6465 m³
